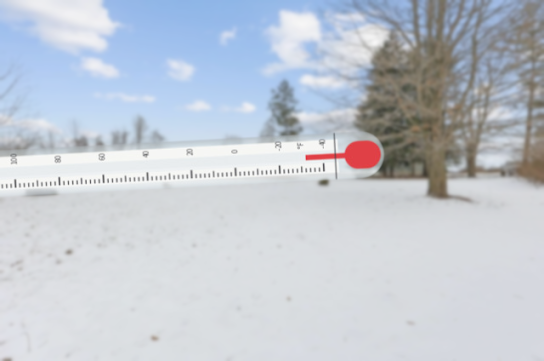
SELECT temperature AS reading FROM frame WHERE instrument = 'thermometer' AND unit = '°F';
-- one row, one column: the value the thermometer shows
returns -32 °F
